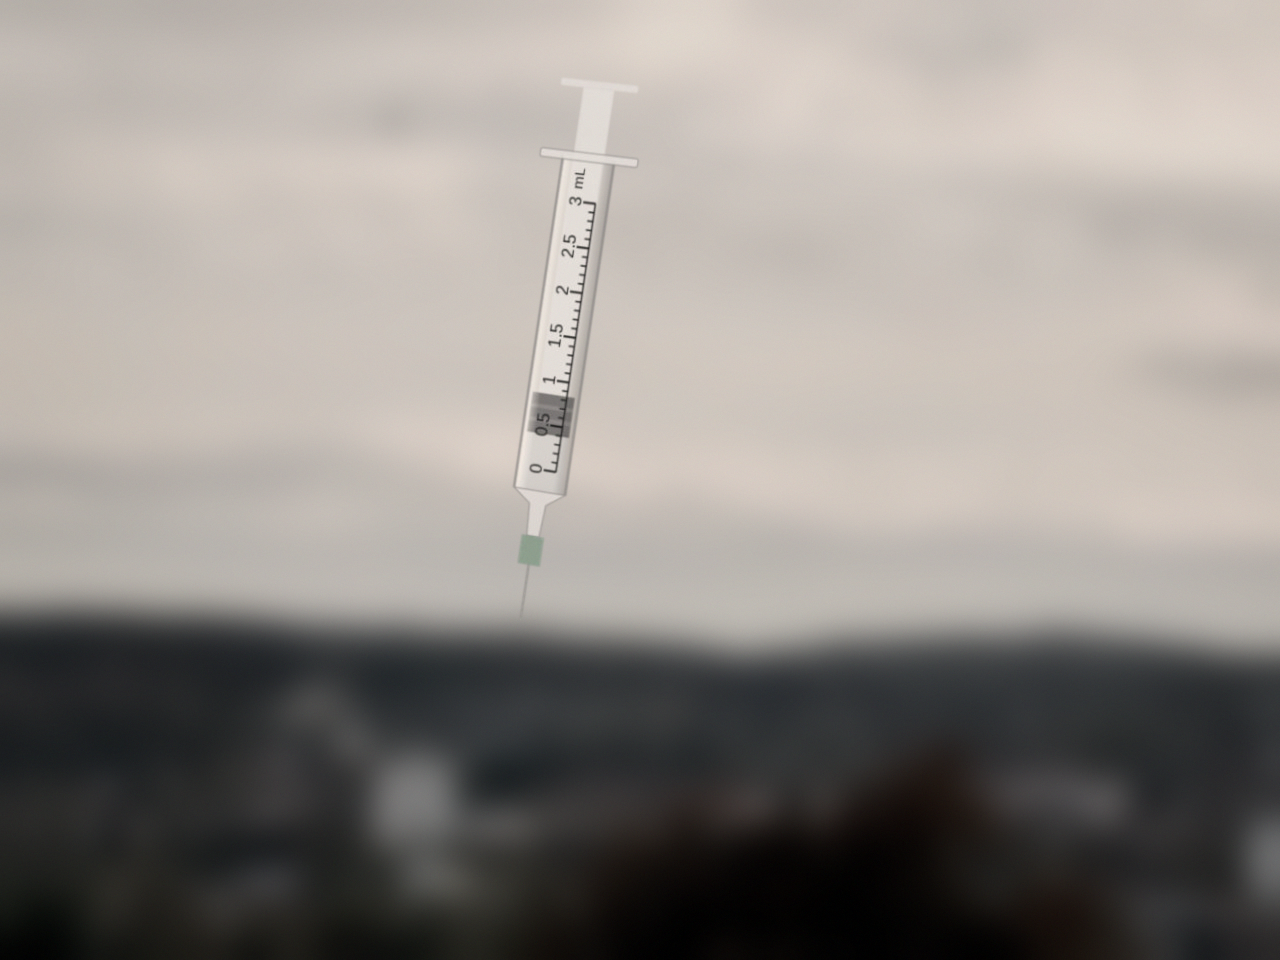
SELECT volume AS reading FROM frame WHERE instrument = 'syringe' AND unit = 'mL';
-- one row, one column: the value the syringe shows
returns 0.4 mL
